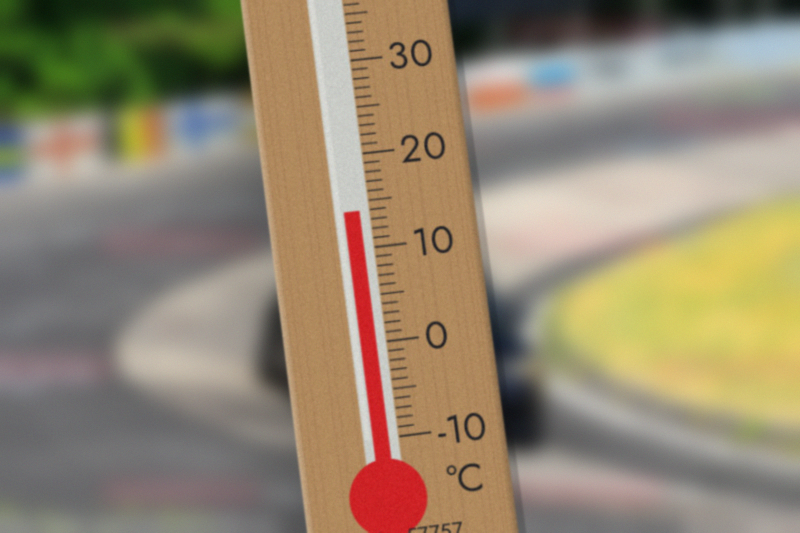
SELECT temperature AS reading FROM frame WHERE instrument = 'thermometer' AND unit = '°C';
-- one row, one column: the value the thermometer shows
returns 14 °C
